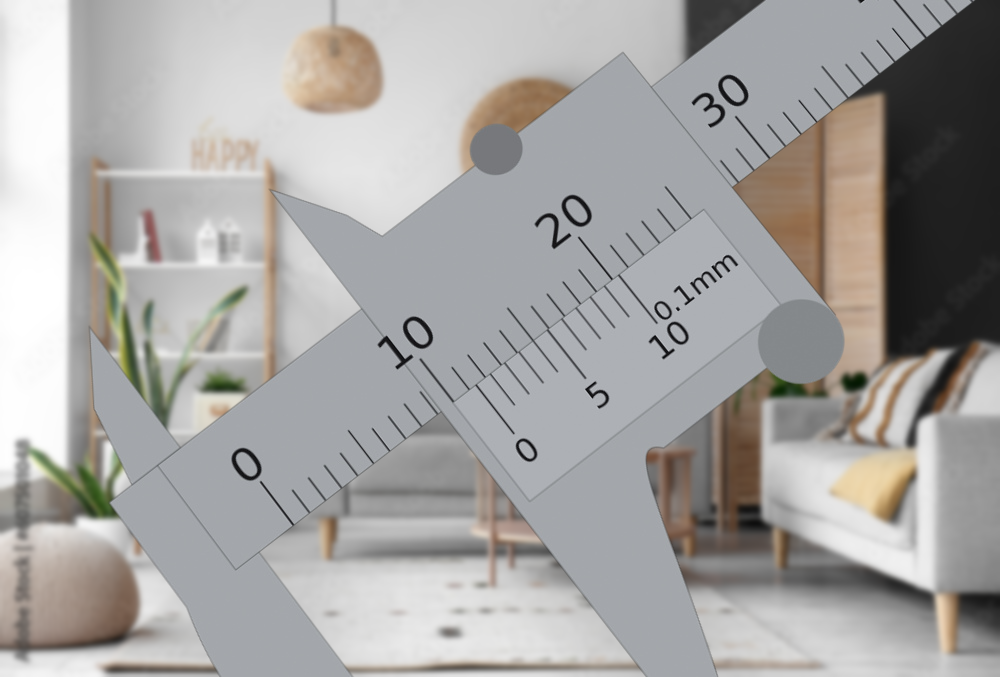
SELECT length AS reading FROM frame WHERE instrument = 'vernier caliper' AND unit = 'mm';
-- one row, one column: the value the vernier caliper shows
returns 11.4 mm
